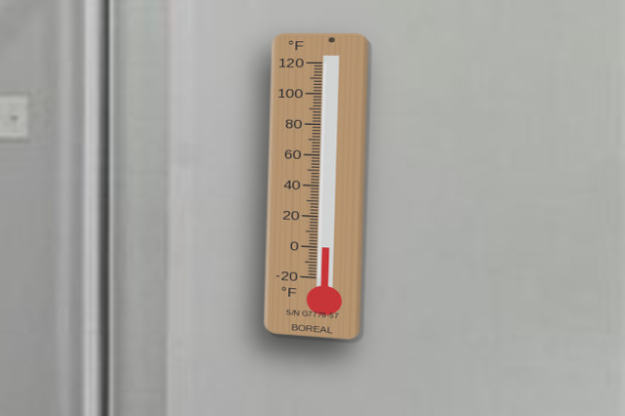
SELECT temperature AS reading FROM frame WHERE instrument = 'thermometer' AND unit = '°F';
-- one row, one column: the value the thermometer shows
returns 0 °F
